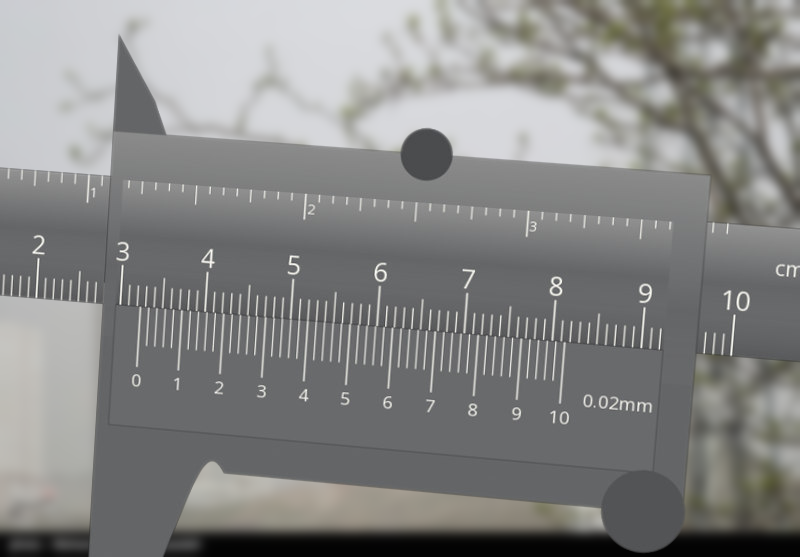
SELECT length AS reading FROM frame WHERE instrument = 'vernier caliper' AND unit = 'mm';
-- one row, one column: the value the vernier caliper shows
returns 32.4 mm
